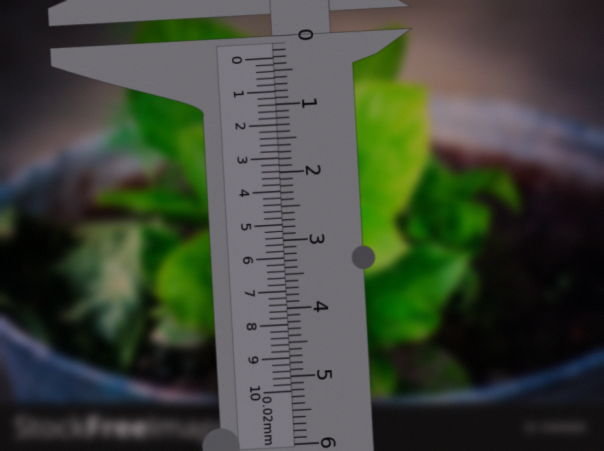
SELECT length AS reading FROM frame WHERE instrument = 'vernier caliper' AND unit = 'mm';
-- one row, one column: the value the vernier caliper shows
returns 3.2 mm
